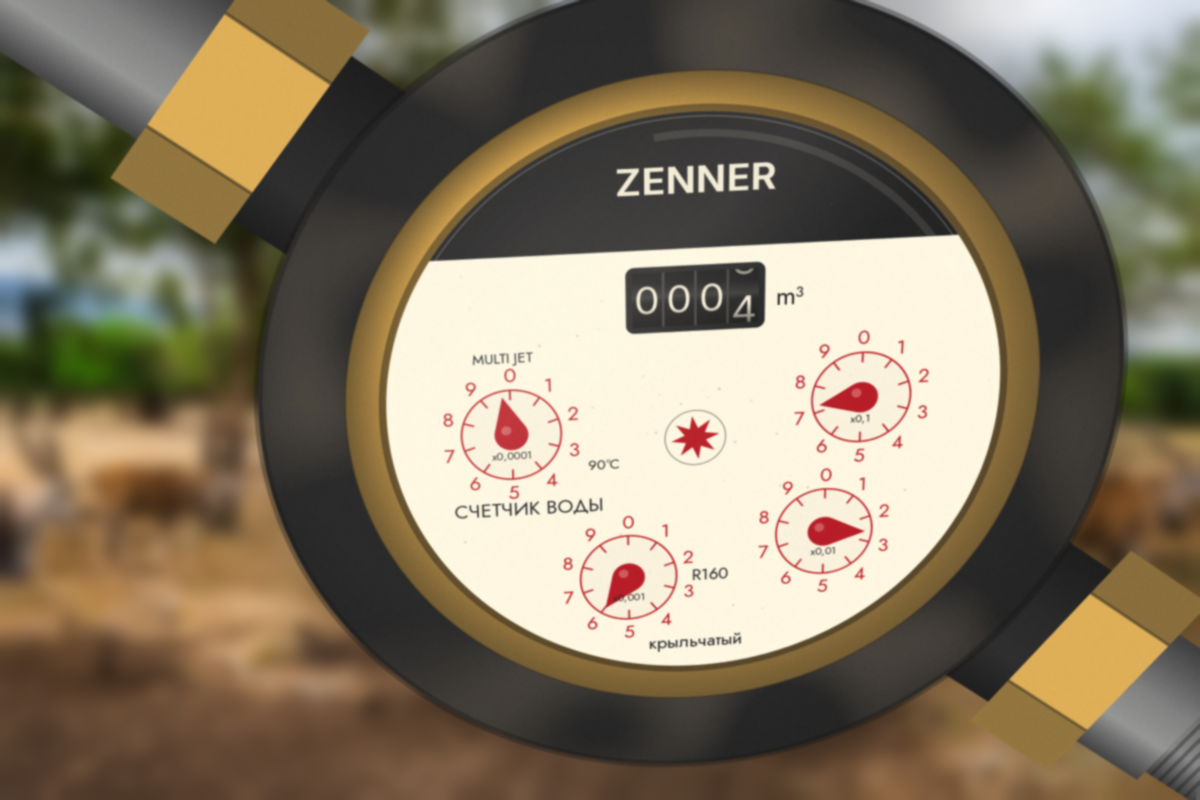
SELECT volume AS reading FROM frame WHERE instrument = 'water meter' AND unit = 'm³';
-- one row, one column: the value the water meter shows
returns 3.7259 m³
